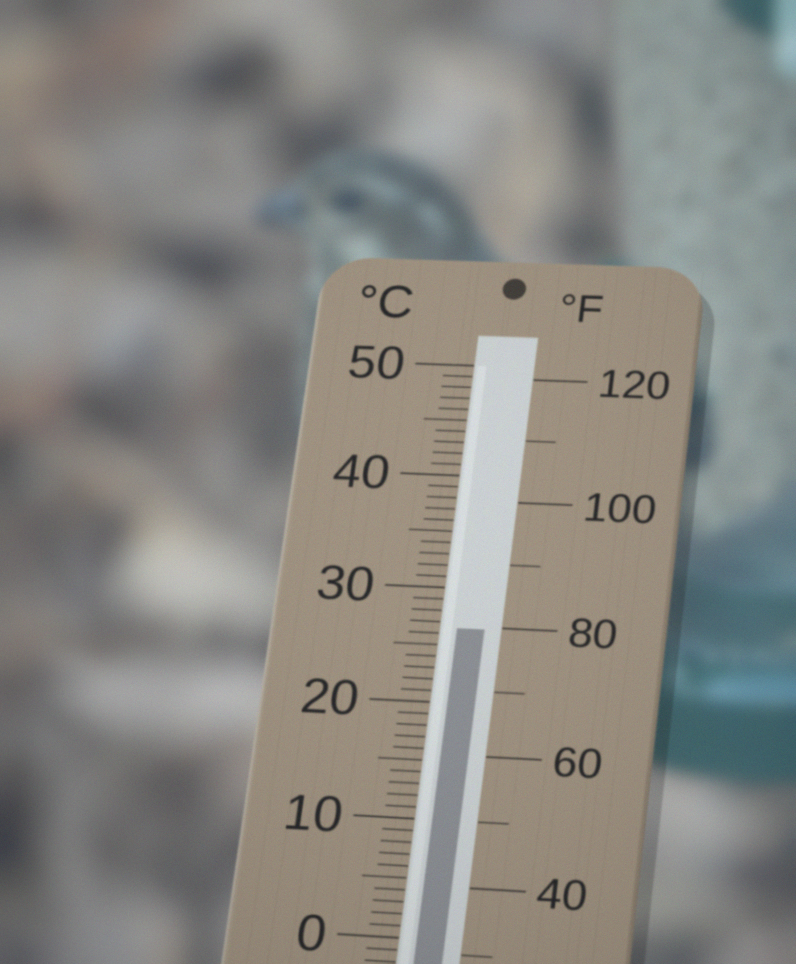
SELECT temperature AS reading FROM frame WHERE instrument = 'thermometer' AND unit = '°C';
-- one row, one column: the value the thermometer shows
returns 26.5 °C
